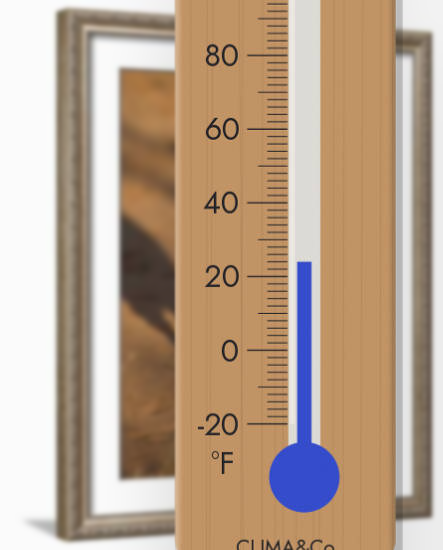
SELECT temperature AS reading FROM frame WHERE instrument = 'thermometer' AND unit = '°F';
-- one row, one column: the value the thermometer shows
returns 24 °F
